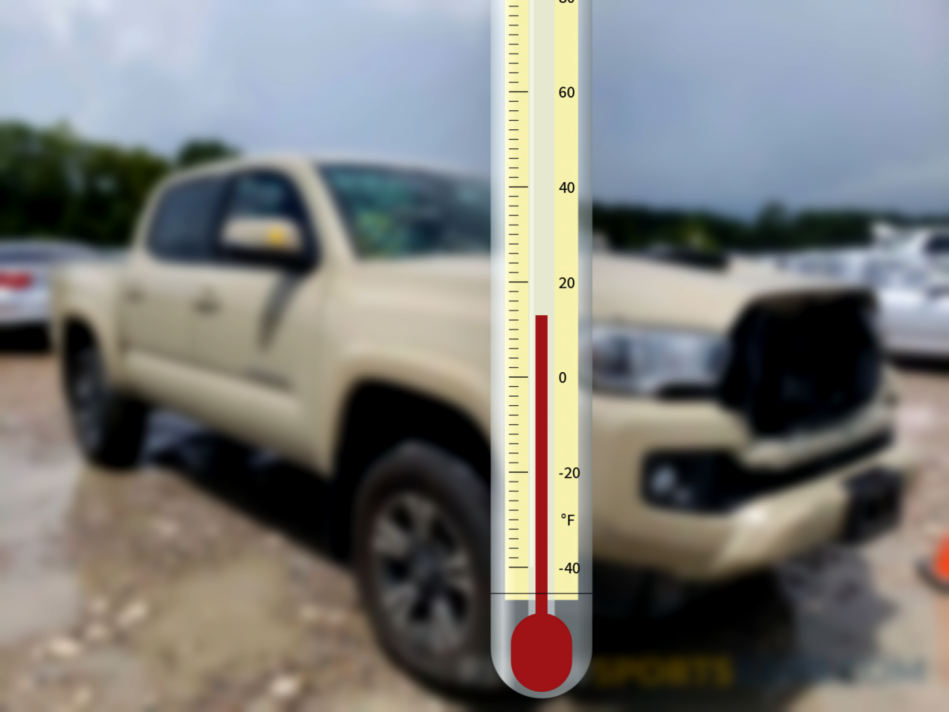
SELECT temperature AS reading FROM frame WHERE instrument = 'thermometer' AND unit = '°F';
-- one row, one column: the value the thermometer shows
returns 13 °F
